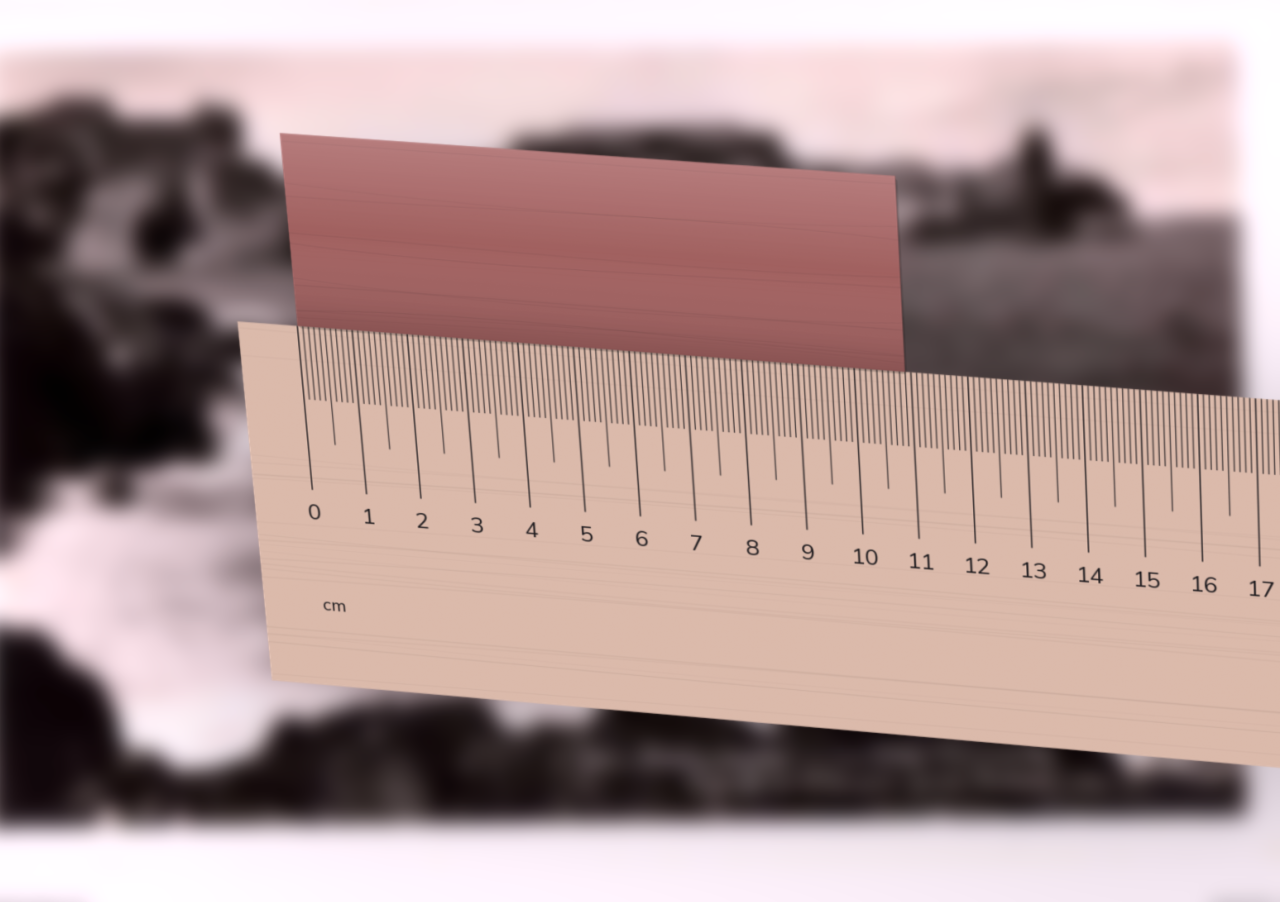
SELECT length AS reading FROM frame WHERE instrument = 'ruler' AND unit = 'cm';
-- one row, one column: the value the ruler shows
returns 10.9 cm
